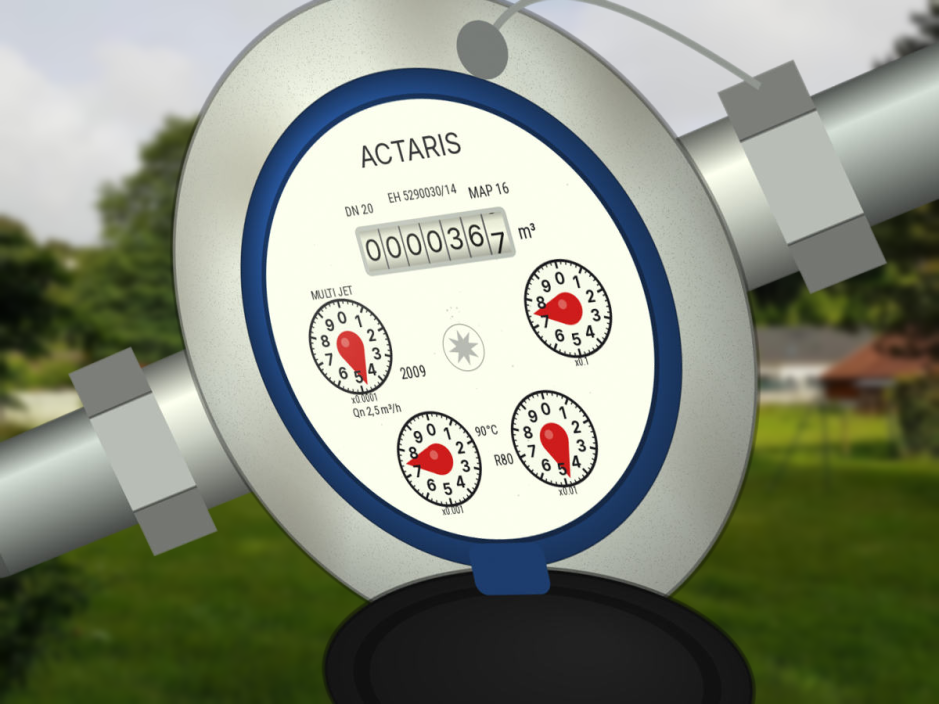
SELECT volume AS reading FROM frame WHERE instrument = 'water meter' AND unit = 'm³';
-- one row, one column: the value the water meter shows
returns 366.7474 m³
